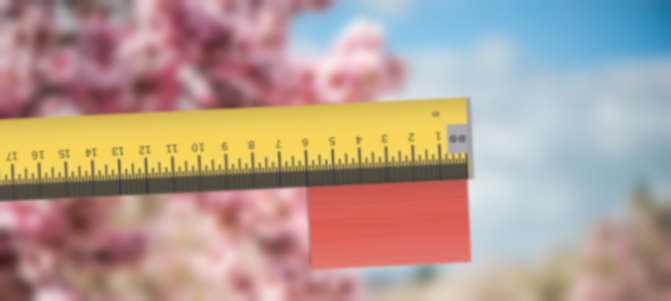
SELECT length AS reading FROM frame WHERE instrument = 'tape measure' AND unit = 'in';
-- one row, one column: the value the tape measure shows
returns 6 in
